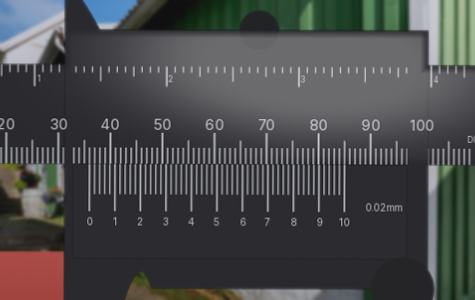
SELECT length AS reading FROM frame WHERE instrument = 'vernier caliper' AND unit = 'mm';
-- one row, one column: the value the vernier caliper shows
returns 36.0 mm
